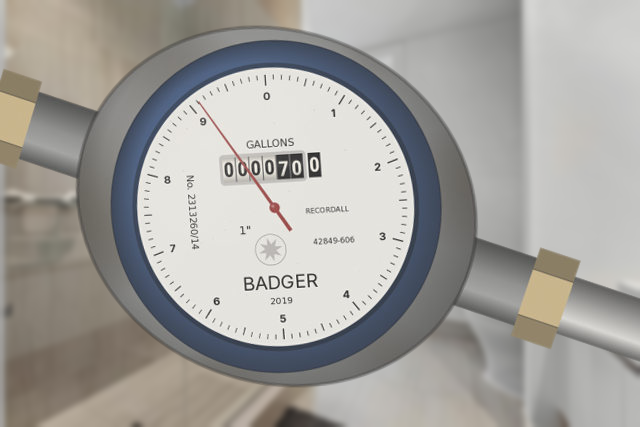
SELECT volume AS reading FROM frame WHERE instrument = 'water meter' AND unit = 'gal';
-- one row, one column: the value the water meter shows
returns 699.1 gal
